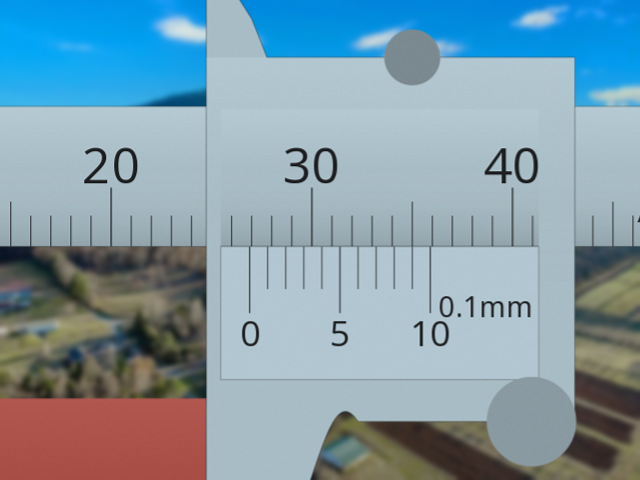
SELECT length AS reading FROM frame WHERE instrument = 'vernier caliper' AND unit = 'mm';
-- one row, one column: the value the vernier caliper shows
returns 26.9 mm
